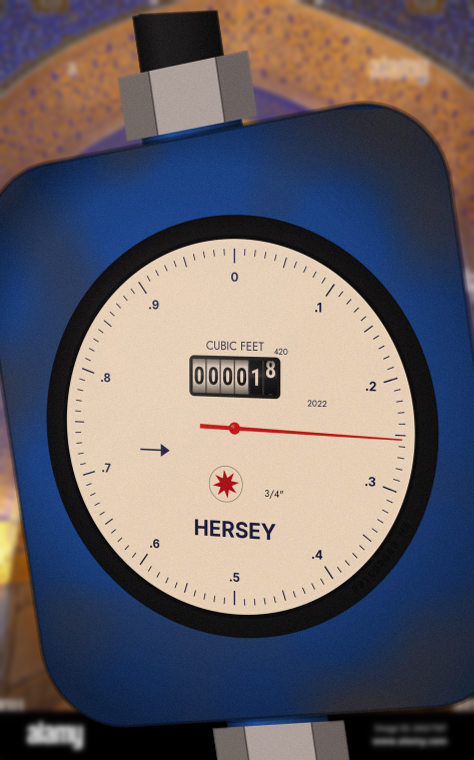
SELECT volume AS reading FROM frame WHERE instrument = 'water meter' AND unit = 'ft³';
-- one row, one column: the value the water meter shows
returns 18.25 ft³
